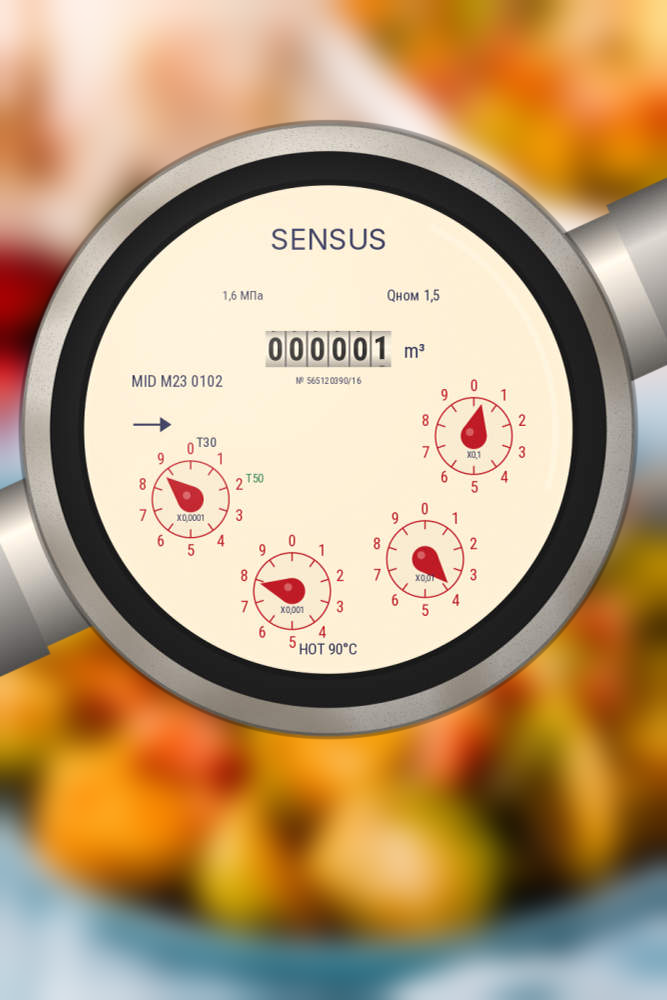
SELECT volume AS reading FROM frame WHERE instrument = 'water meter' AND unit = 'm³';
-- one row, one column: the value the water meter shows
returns 1.0378 m³
